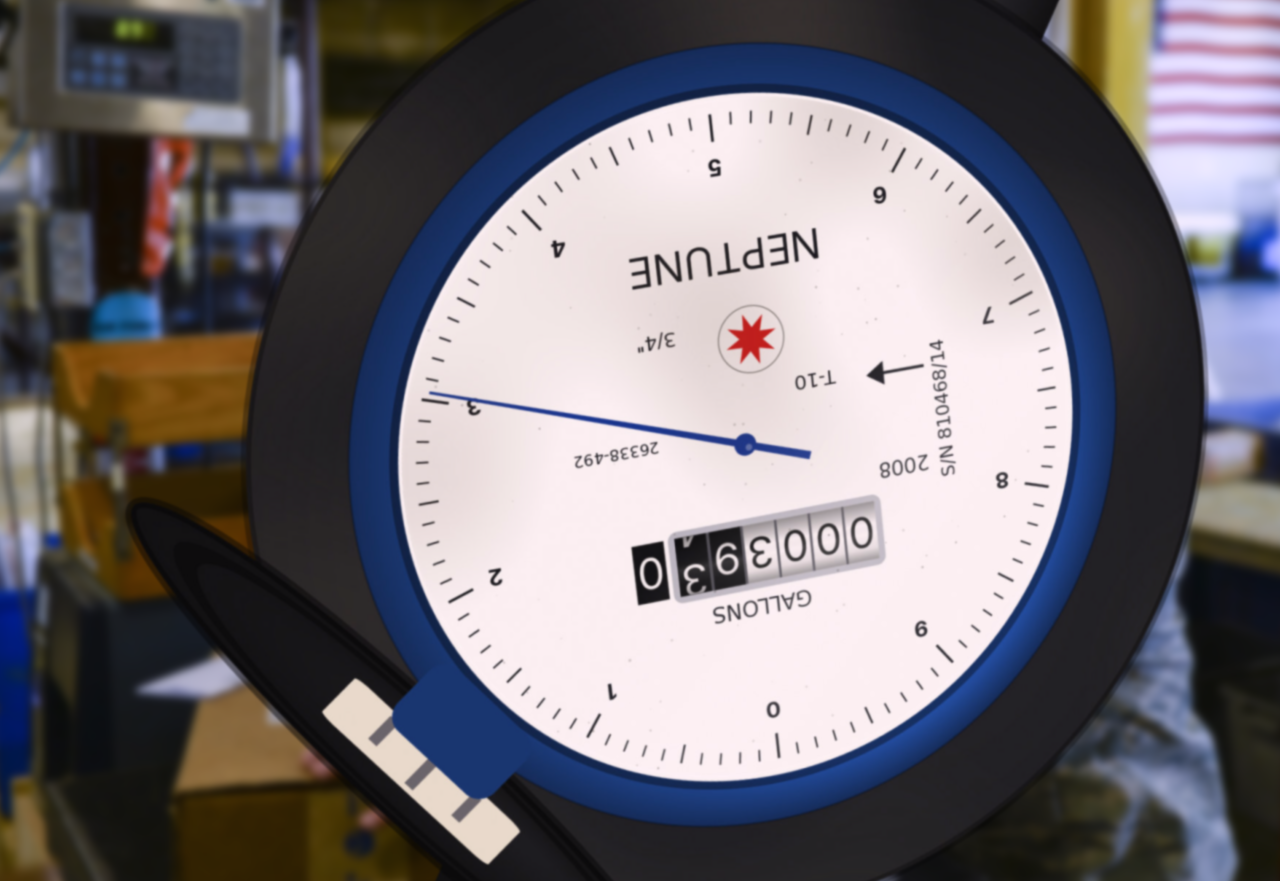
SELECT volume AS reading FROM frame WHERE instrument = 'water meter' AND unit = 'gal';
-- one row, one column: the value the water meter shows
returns 3933.0 gal
